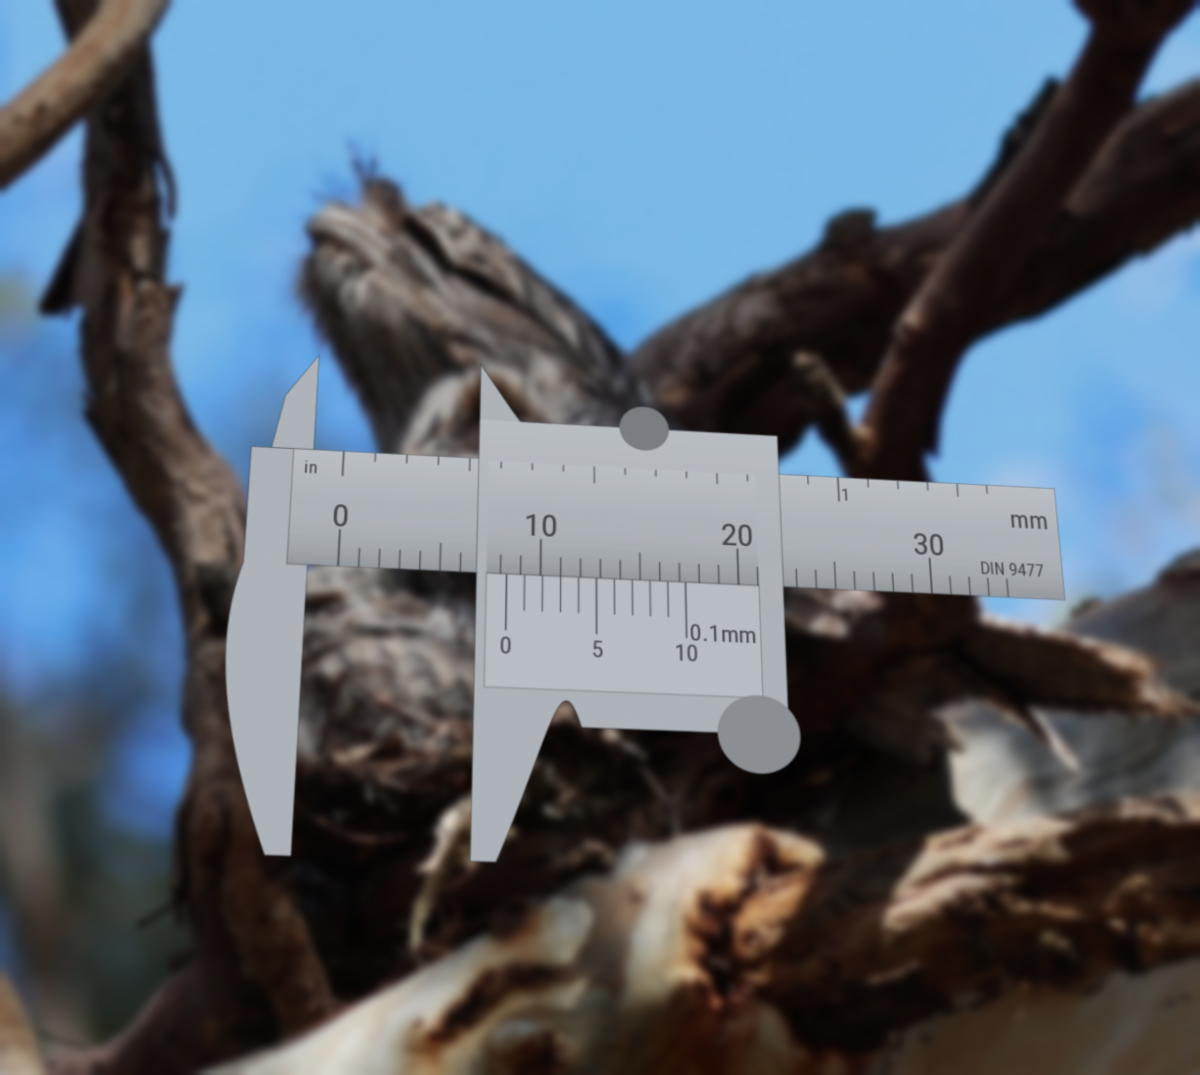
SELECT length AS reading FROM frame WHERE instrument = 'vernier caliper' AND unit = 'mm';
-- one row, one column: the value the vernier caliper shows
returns 8.3 mm
